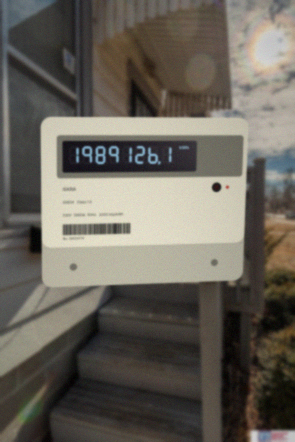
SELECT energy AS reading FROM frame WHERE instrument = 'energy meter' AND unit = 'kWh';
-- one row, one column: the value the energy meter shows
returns 1989126.1 kWh
